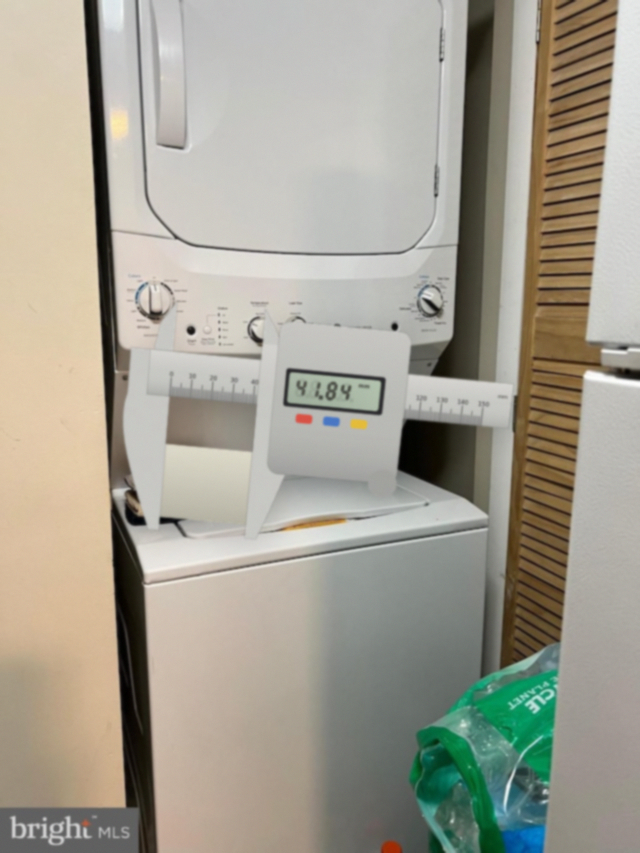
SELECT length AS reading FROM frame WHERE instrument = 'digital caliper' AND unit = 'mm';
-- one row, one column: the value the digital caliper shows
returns 41.84 mm
